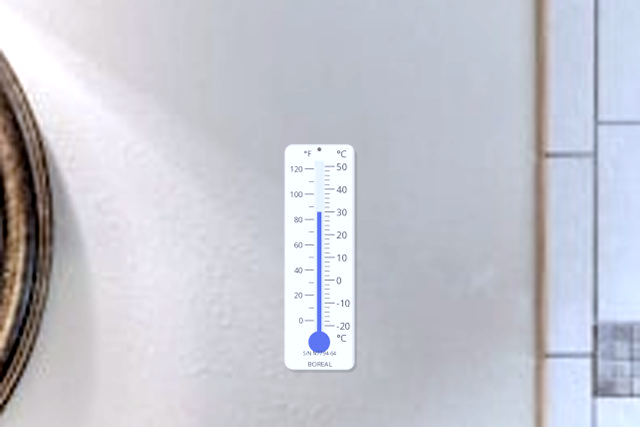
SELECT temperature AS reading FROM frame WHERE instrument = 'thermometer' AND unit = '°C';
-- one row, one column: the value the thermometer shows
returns 30 °C
